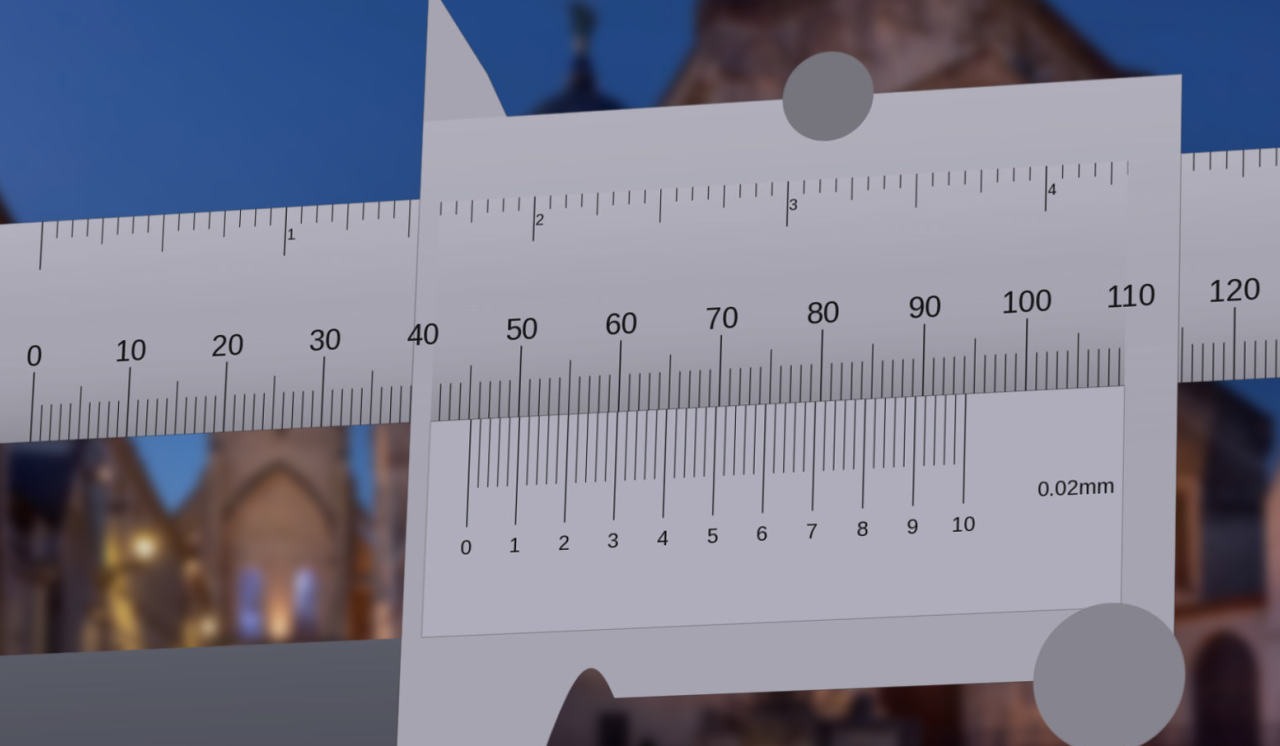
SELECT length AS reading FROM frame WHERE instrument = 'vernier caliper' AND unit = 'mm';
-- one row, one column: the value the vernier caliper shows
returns 45.2 mm
